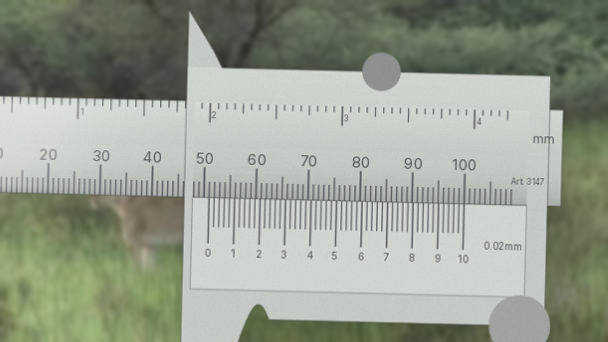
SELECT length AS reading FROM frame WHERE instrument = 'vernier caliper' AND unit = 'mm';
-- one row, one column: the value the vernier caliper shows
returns 51.0 mm
